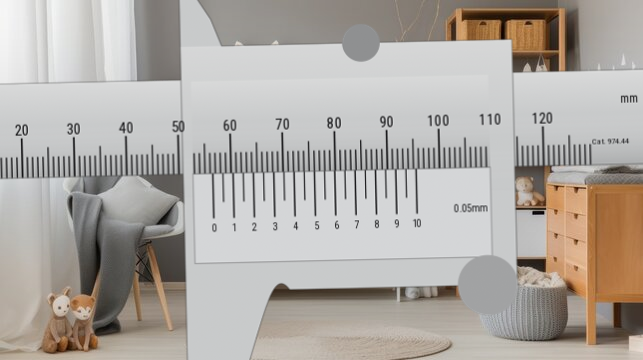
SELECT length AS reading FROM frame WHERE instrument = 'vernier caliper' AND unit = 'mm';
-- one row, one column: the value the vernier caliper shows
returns 56.5 mm
